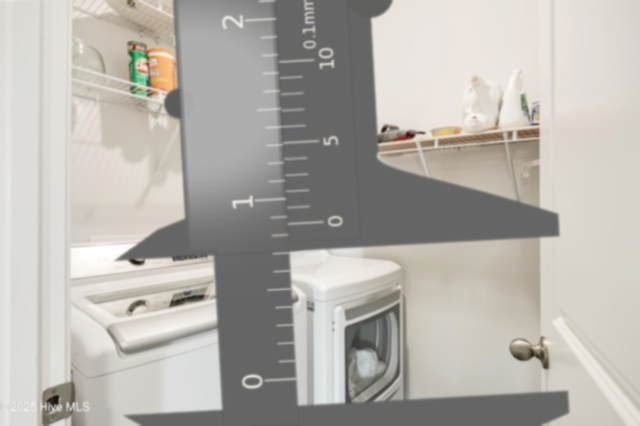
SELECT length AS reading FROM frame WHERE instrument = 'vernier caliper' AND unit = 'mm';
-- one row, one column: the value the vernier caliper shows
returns 8.6 mm
